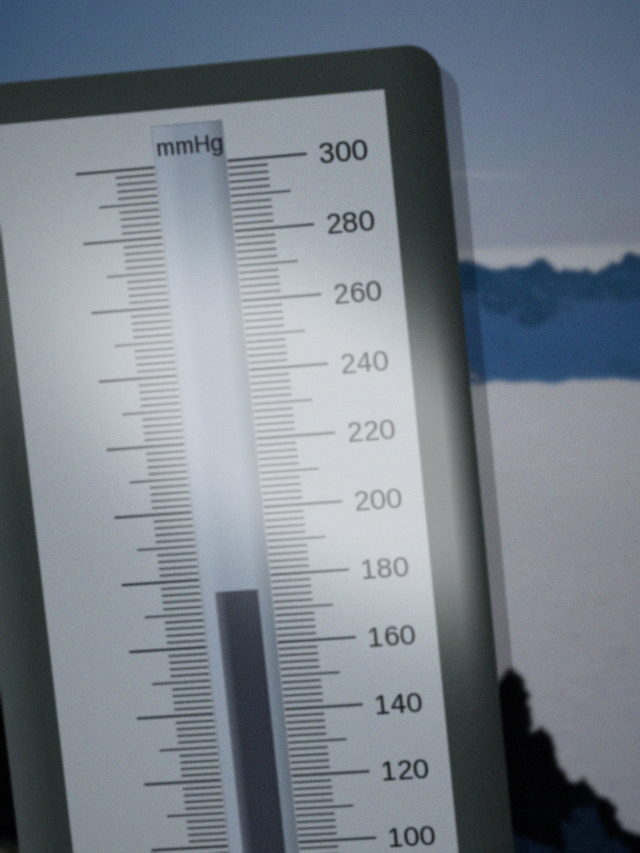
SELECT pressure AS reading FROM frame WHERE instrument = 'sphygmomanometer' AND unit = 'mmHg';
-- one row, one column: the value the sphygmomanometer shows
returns 176 mmHg
